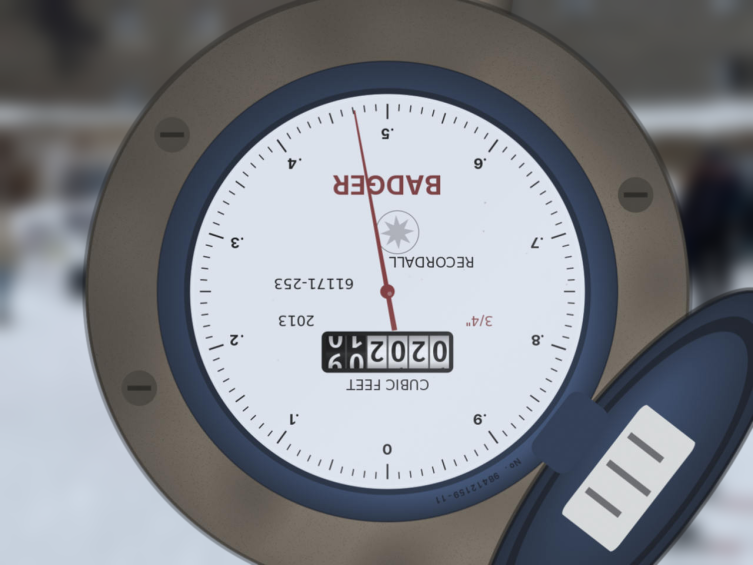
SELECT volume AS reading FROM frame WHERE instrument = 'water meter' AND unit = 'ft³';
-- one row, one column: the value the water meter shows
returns 20209.47 ft³
